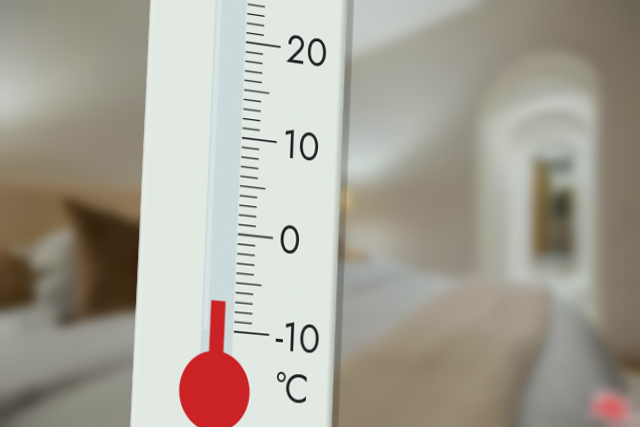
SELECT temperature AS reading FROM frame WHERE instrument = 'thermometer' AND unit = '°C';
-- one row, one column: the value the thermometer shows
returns -7 °C
